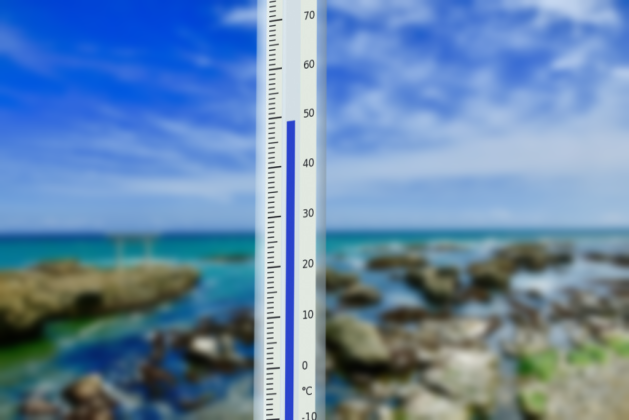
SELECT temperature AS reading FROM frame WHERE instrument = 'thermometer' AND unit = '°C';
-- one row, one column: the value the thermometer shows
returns 49 °C
